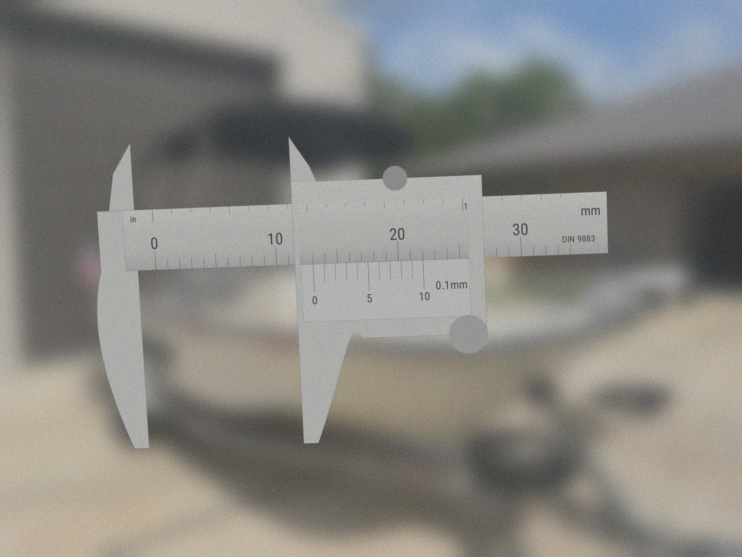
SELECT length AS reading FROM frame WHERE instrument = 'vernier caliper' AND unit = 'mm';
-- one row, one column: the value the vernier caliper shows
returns 13.0 mm
